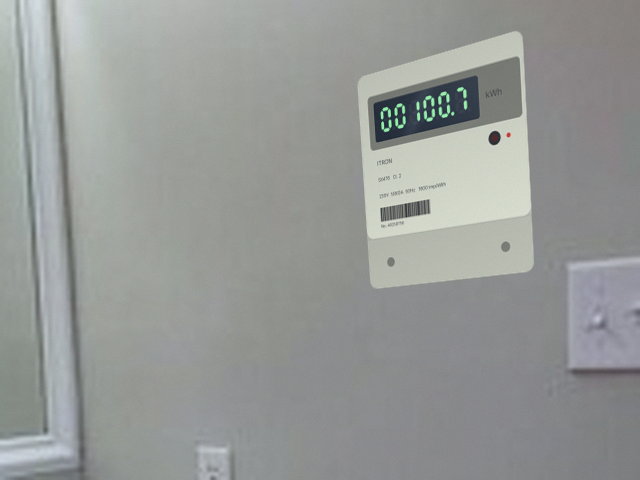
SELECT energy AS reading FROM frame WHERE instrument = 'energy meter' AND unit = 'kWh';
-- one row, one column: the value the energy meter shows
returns 100.7 kWh
